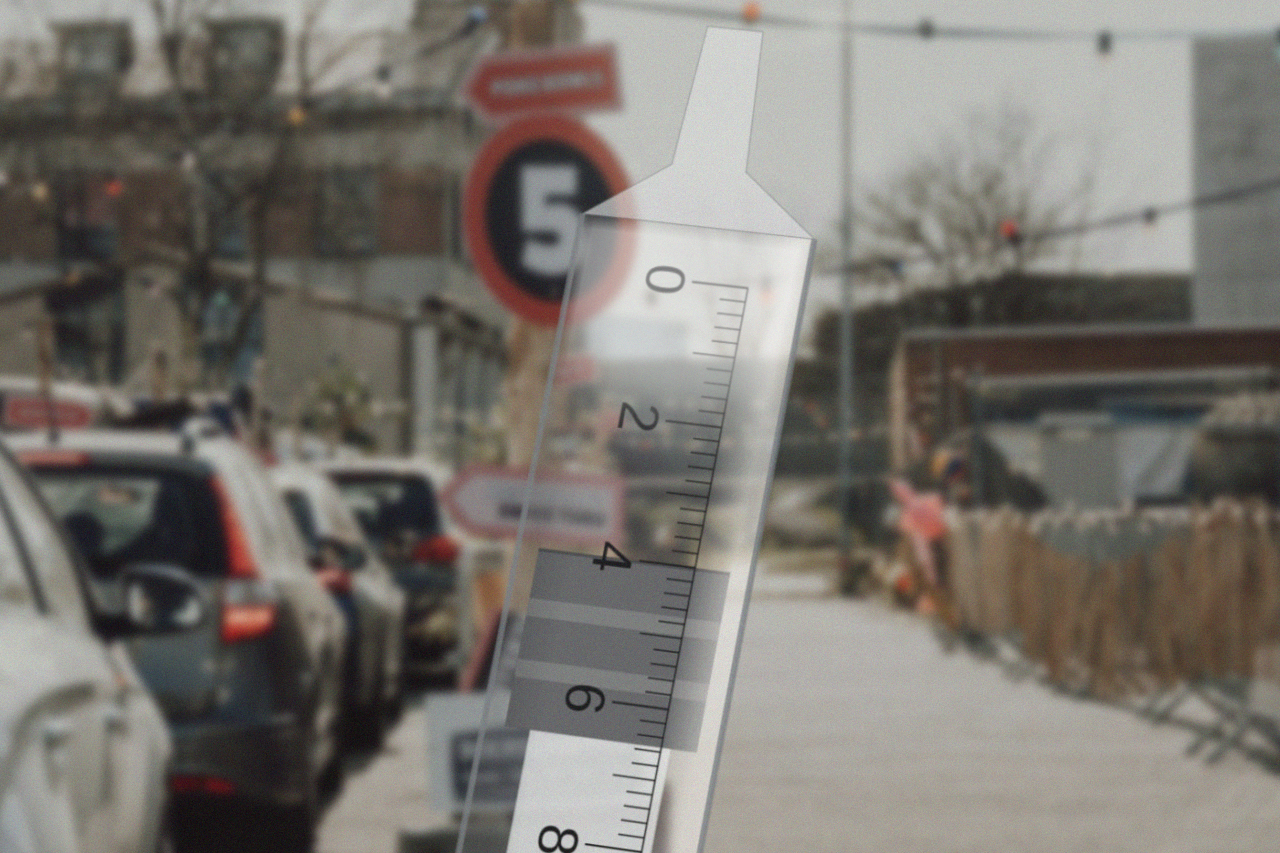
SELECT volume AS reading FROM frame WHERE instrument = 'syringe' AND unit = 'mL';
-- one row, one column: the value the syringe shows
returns 4 mL
